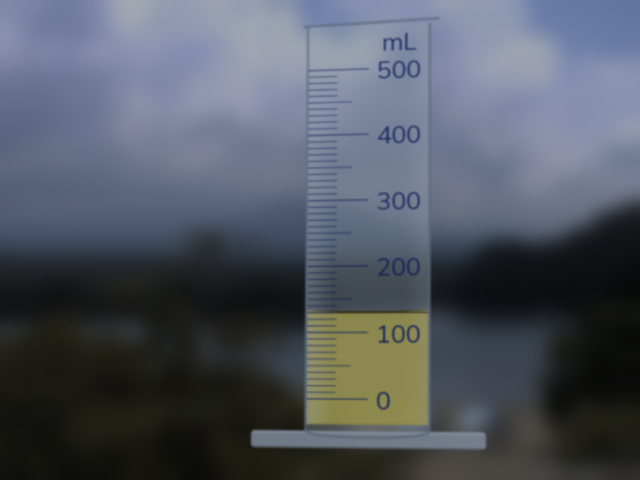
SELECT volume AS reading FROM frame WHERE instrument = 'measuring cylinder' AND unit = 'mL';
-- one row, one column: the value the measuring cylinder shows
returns 130 mL
